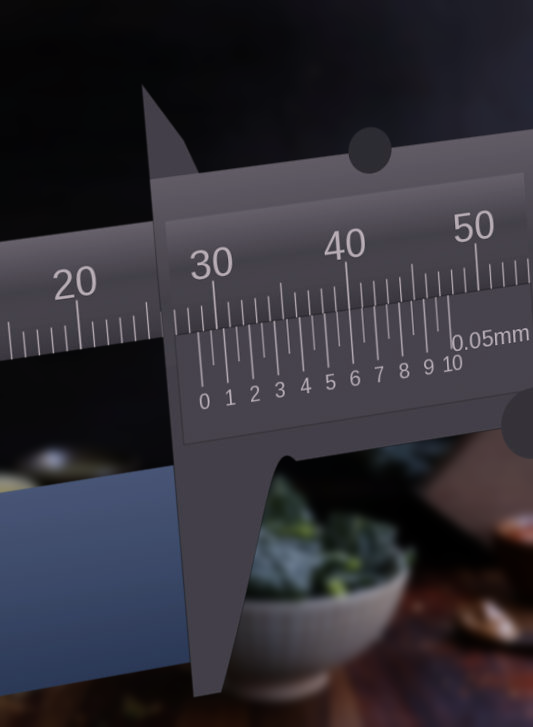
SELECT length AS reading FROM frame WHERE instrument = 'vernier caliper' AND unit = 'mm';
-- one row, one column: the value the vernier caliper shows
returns 28.6 mm
